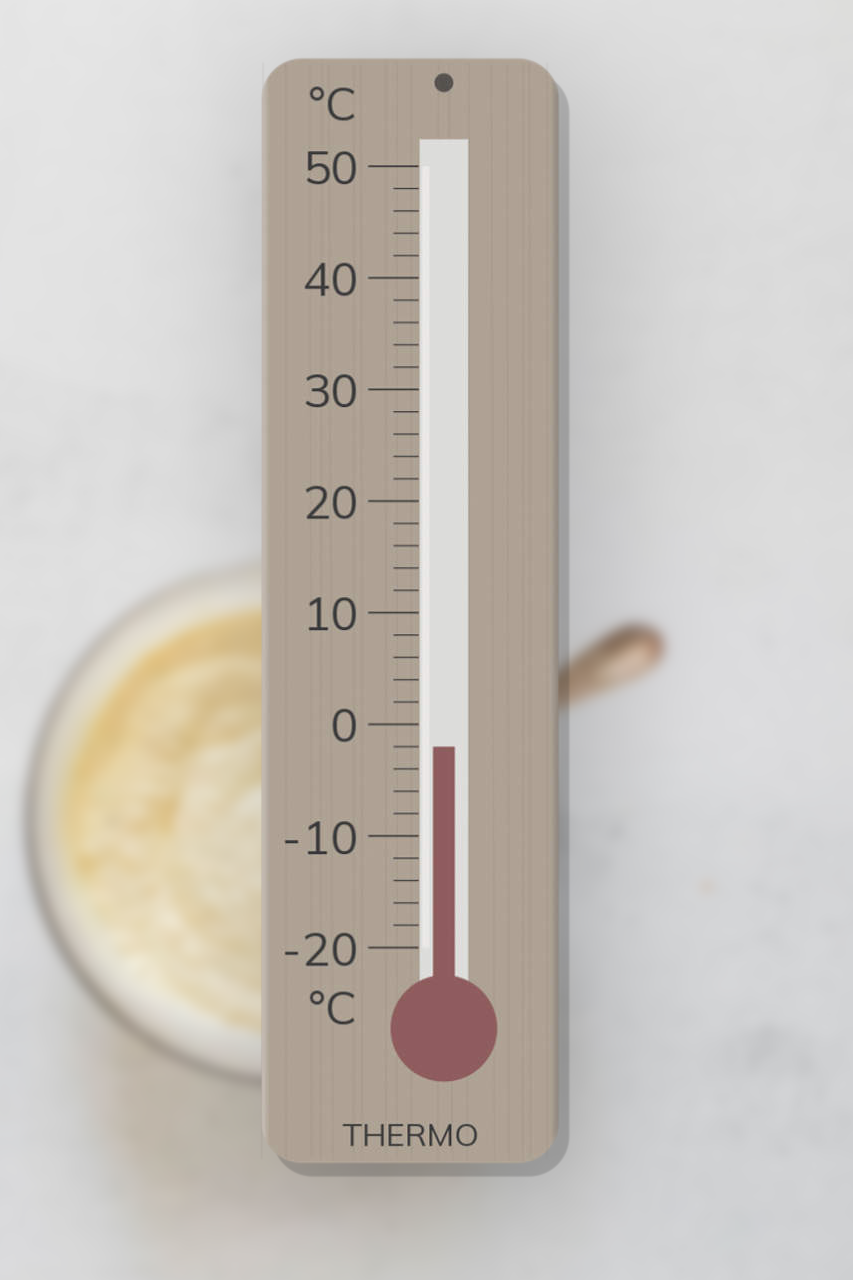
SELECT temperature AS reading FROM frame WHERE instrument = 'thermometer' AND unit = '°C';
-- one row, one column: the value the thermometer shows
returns -2 °C
